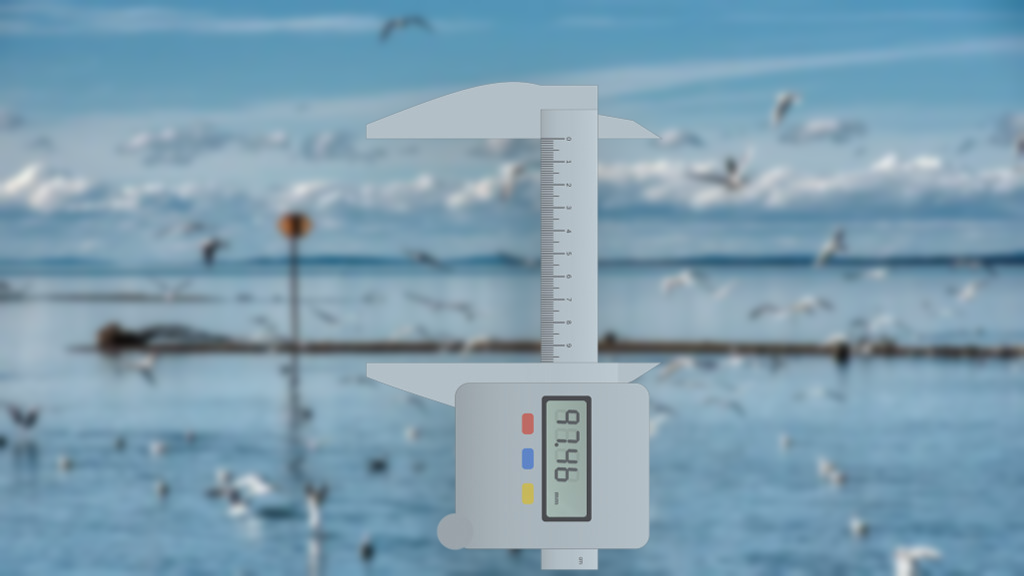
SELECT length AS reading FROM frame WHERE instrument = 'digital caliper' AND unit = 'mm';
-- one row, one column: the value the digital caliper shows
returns 97.46 mm
